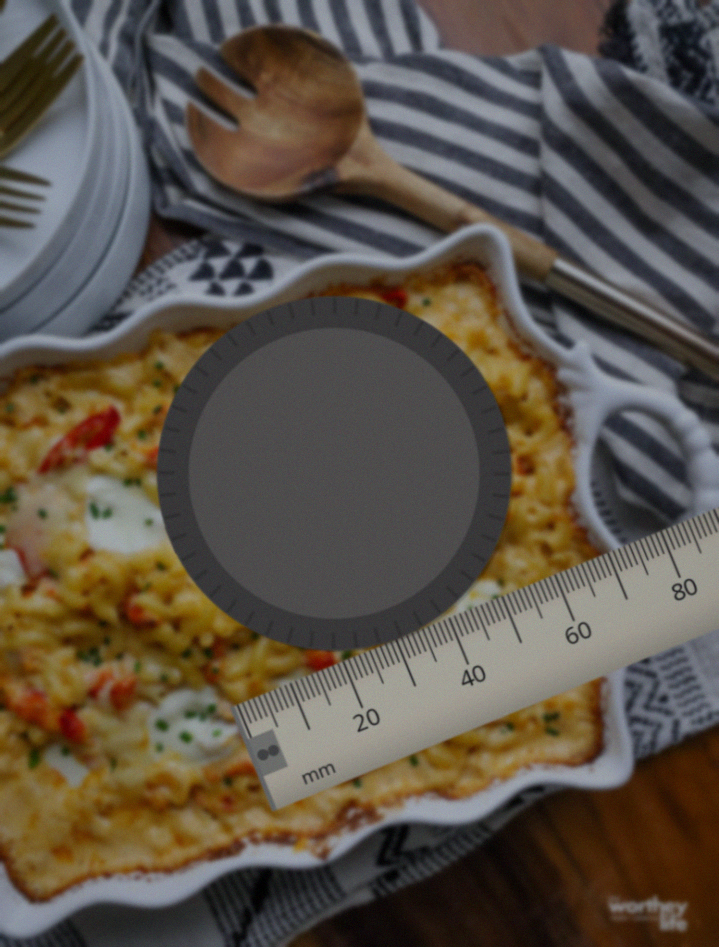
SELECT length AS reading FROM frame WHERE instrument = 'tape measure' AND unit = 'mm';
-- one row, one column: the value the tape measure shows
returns 62 mm
